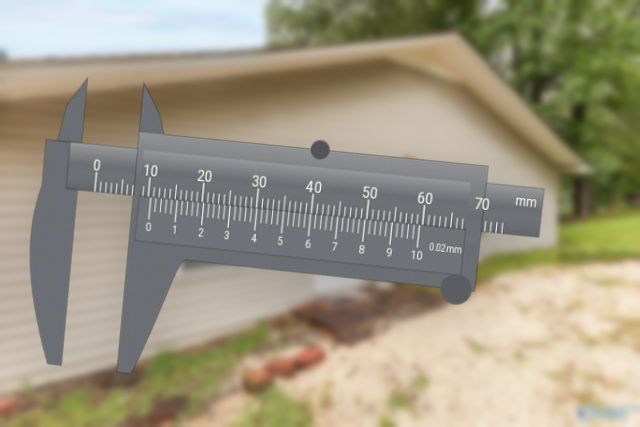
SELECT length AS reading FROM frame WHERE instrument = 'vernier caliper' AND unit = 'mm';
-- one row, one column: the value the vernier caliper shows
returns 10.5 mm
